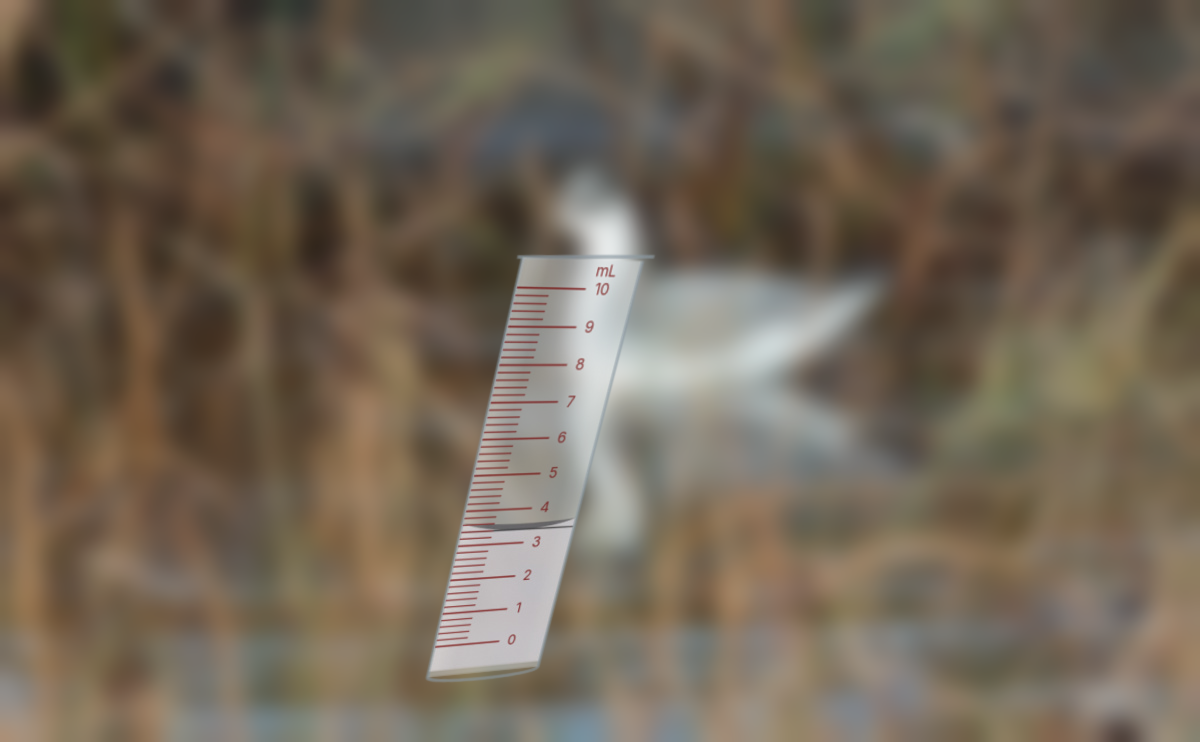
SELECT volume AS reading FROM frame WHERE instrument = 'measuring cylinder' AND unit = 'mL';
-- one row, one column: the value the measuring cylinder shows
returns 3.4 mL
